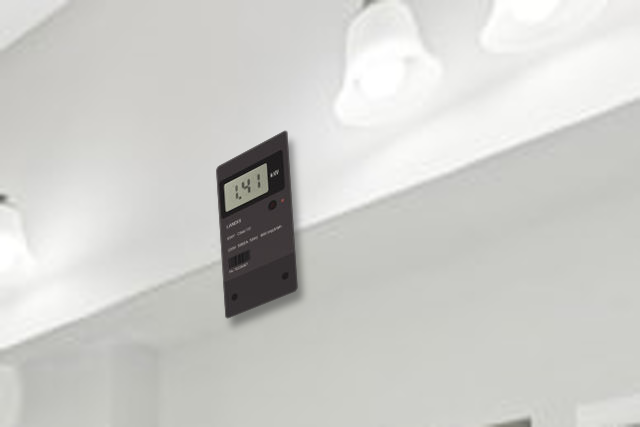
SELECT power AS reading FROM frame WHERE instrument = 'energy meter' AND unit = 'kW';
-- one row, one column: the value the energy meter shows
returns 1.41 kW
